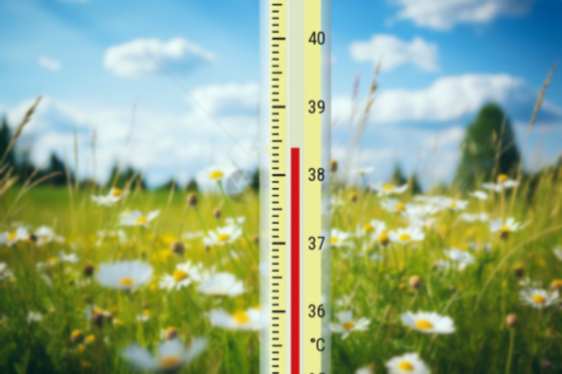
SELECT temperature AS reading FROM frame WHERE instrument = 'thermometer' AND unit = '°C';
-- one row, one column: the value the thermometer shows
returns 38.4 °C
